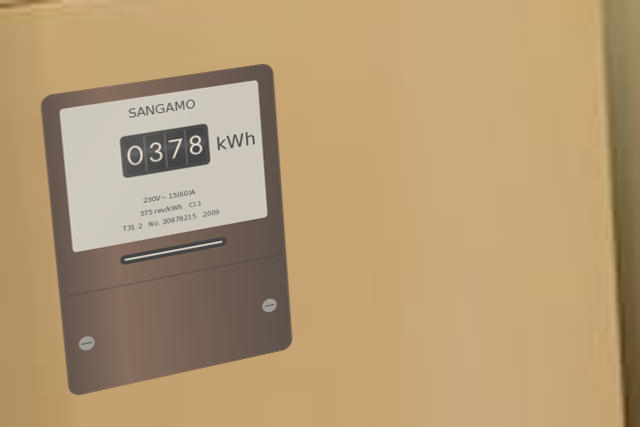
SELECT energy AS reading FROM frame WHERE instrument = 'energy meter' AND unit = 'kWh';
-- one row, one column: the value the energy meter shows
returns 378 kWh
